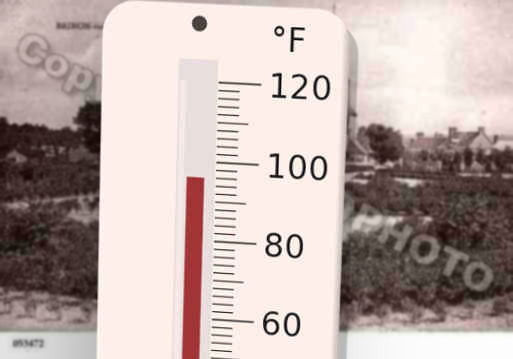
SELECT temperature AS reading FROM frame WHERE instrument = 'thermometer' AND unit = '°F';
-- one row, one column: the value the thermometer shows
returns 96 °F
